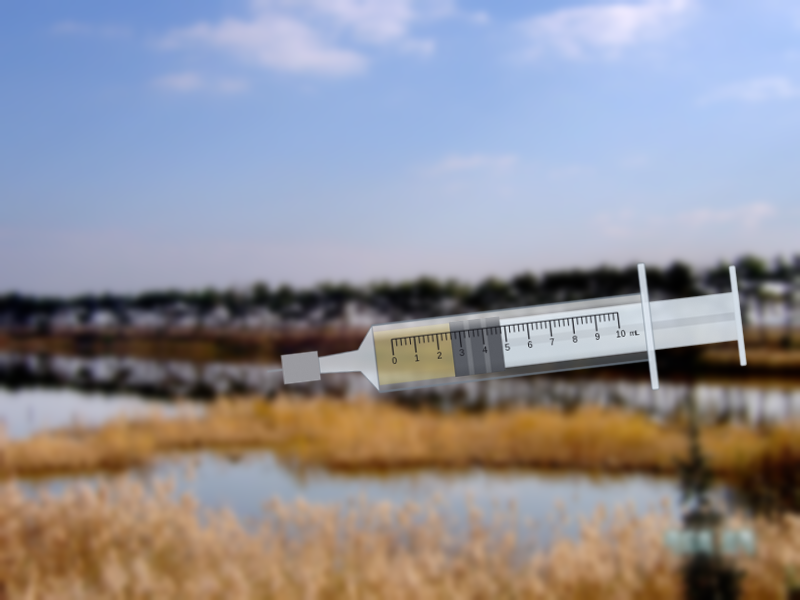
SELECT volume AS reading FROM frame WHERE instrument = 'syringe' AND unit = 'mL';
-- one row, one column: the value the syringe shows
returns 2.6 mL
